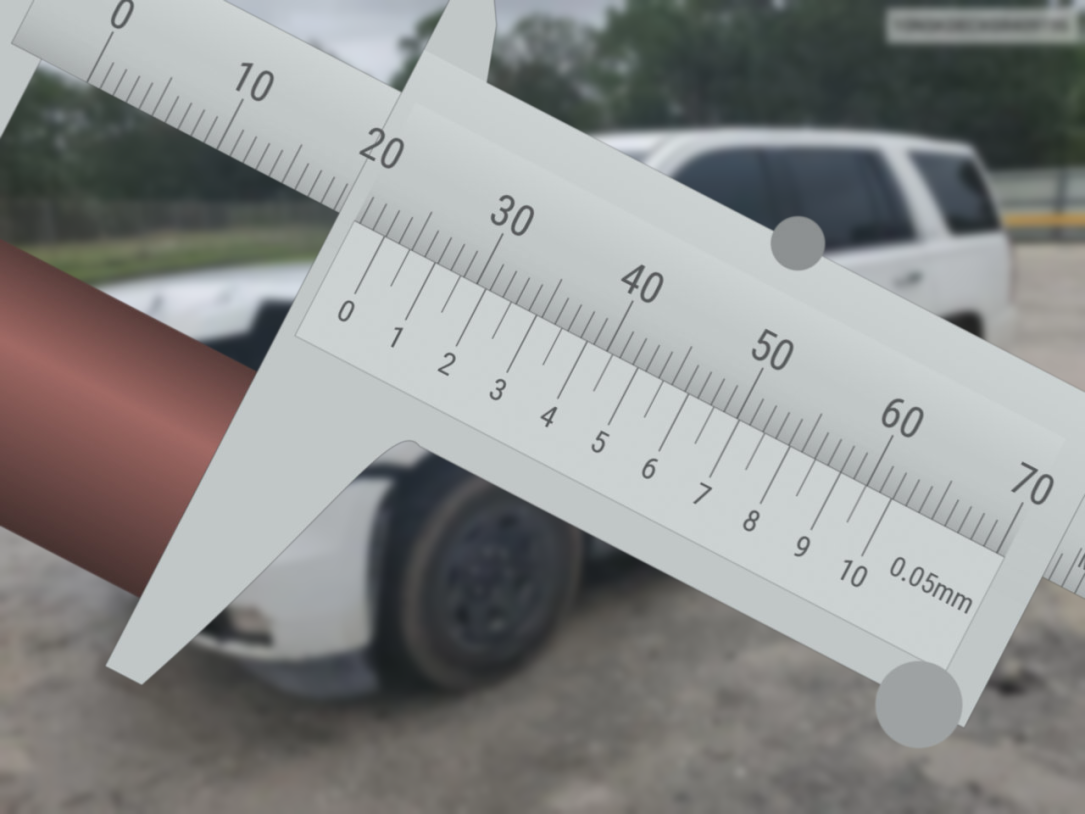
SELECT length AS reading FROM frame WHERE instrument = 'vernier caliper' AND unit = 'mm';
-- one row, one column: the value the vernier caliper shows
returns 22.9 mm
